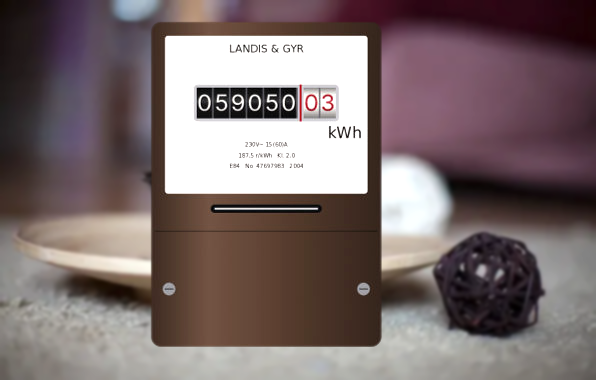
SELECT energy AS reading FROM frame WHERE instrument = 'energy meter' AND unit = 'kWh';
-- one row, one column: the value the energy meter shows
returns 59050.03 kWh
